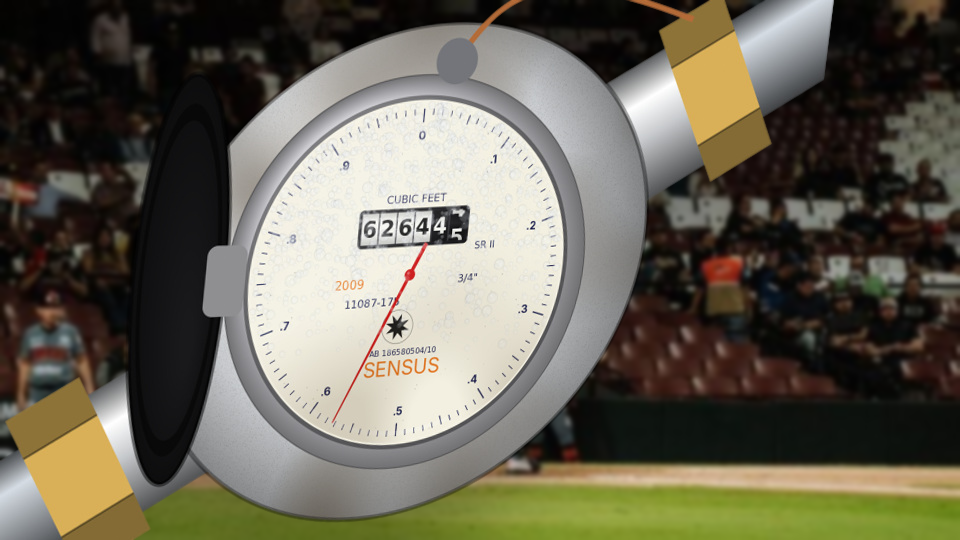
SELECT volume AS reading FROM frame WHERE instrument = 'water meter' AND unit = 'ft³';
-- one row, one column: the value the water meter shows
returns 626444.57 ft³
